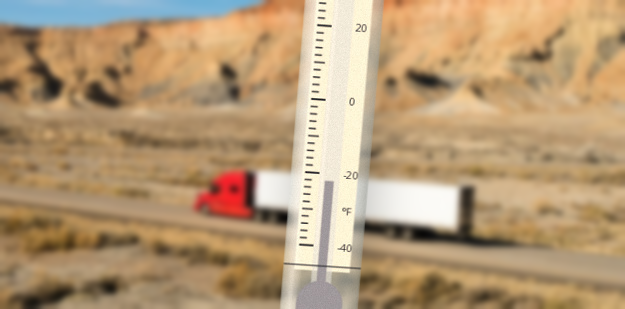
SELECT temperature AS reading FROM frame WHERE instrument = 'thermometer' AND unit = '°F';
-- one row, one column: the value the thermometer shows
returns -22 °F
